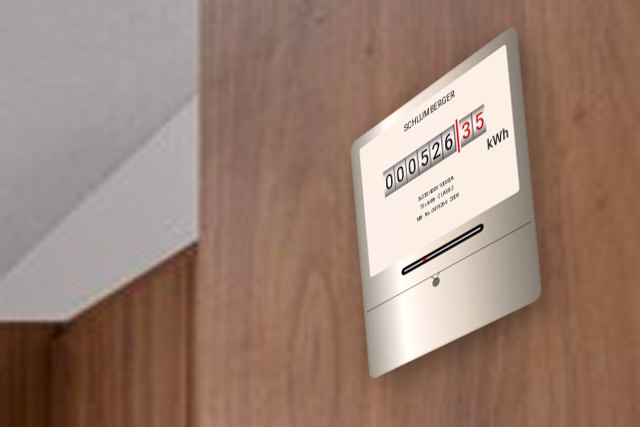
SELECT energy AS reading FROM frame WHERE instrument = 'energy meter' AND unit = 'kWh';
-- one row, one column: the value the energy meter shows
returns 526.35 kWh
